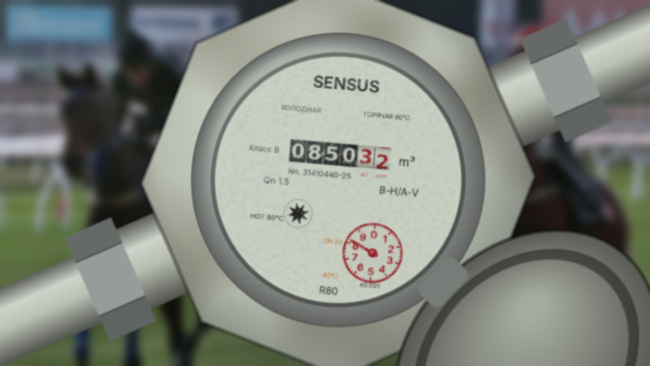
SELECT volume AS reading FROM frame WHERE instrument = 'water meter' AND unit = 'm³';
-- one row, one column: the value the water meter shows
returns 850.318 m³
